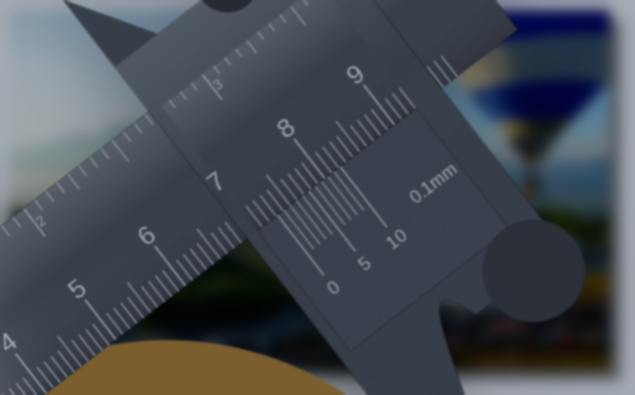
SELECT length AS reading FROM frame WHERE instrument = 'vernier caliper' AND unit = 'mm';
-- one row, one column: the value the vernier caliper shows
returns 73.2 mm
